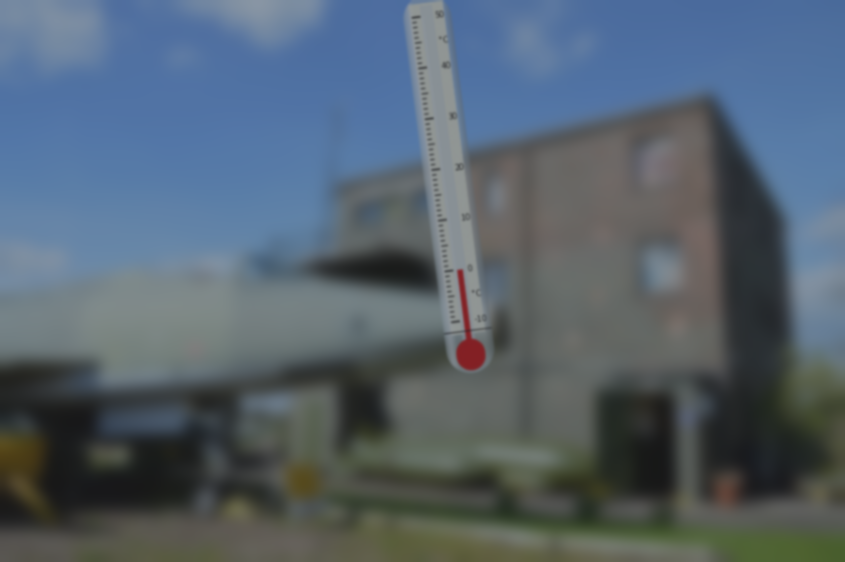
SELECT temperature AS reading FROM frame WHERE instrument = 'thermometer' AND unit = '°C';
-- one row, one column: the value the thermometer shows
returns 0 °C
